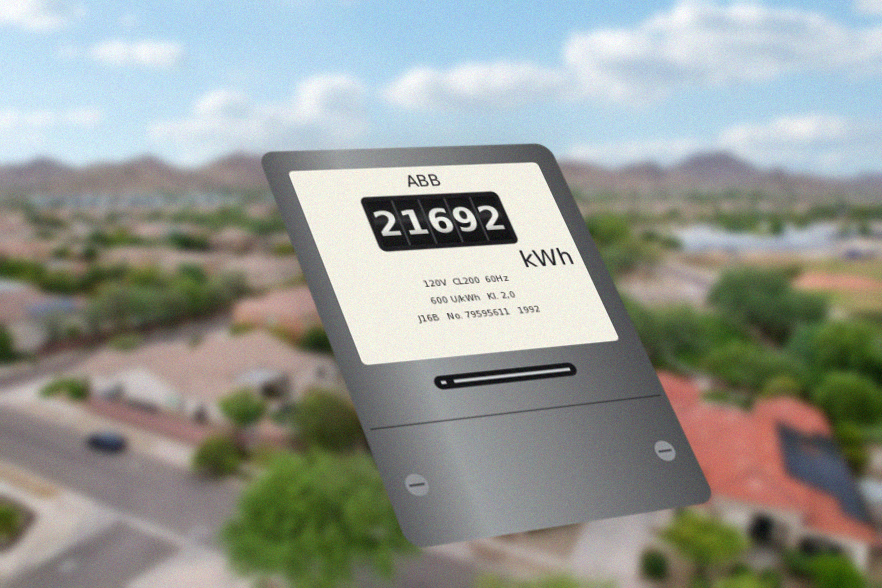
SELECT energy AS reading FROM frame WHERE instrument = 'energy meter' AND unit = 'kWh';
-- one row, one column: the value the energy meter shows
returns 21692 kWh
